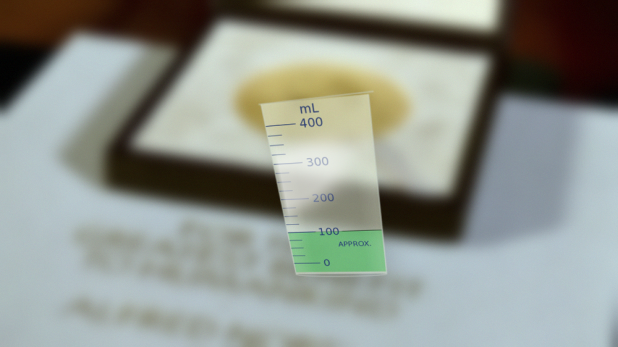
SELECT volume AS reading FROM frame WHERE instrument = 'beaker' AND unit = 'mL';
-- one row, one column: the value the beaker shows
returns 100 mL
